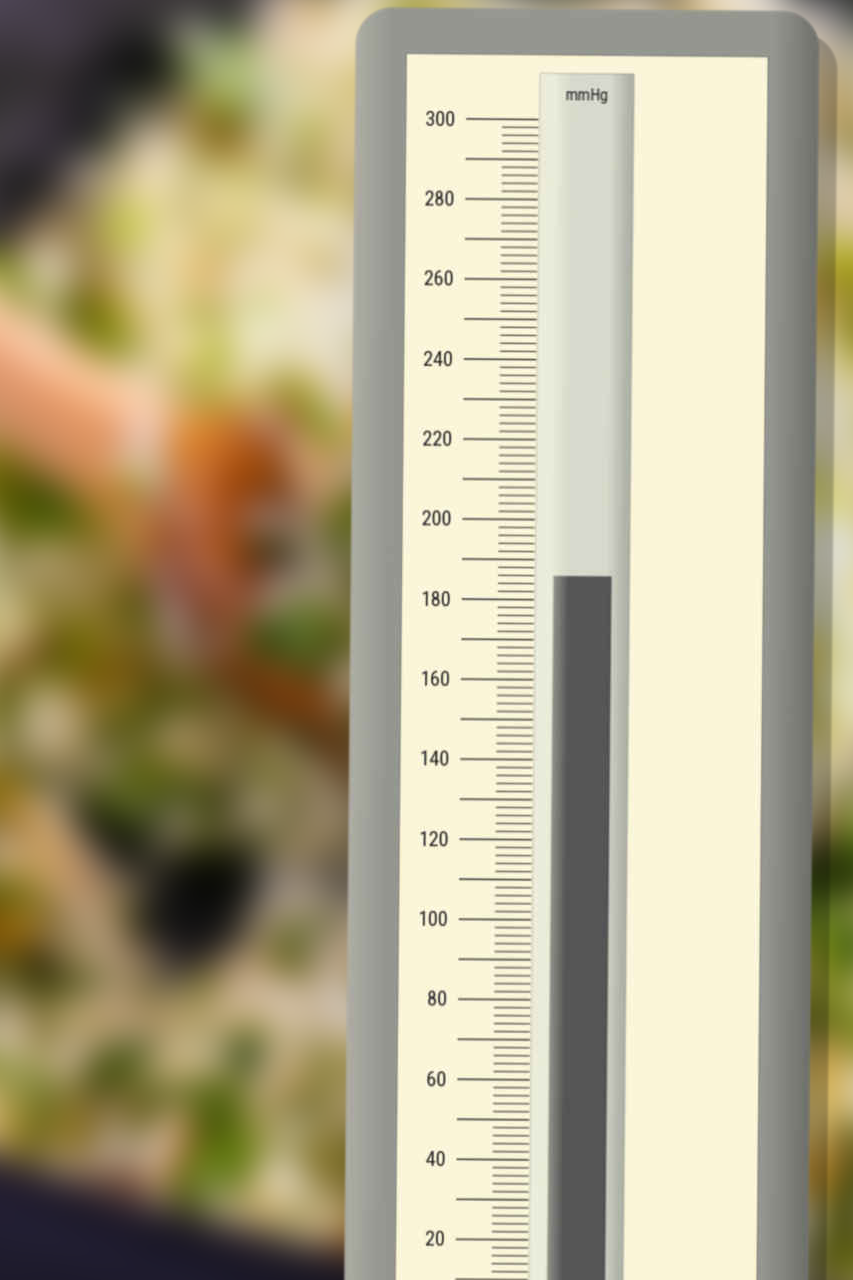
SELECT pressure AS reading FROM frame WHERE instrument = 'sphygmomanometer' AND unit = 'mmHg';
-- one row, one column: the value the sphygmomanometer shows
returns 186 mmHg
